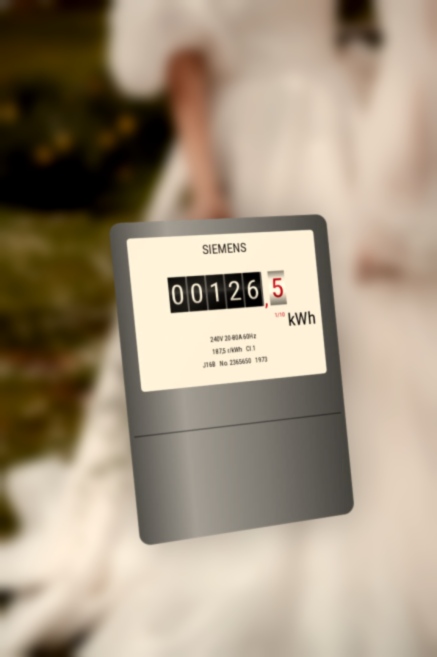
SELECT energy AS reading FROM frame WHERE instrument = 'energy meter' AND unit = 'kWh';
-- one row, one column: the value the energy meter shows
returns 126.5 kWh
